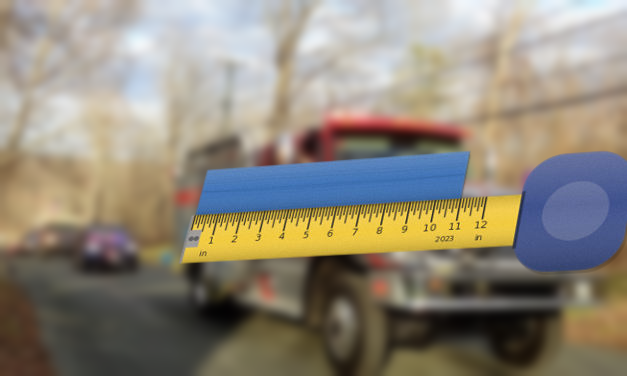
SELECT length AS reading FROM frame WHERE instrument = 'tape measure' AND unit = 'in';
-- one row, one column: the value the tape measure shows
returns 11 in
